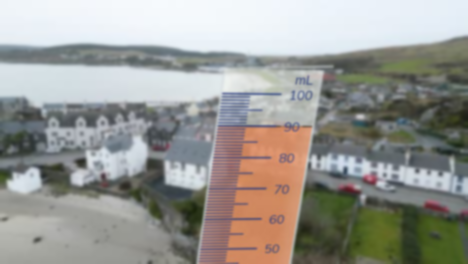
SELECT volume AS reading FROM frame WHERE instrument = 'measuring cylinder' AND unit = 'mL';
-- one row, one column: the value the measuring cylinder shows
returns 90 mL
